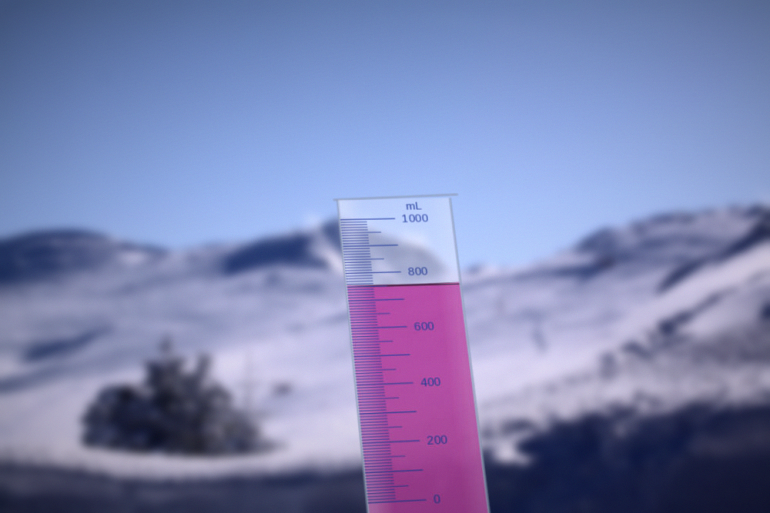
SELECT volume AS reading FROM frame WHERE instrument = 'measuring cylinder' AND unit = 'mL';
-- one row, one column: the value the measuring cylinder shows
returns 750 mL
